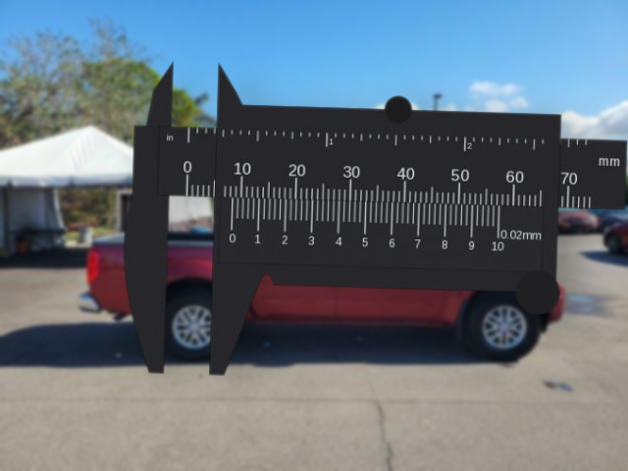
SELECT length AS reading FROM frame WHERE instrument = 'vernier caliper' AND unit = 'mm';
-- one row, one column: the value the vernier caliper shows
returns 8.4 mm
